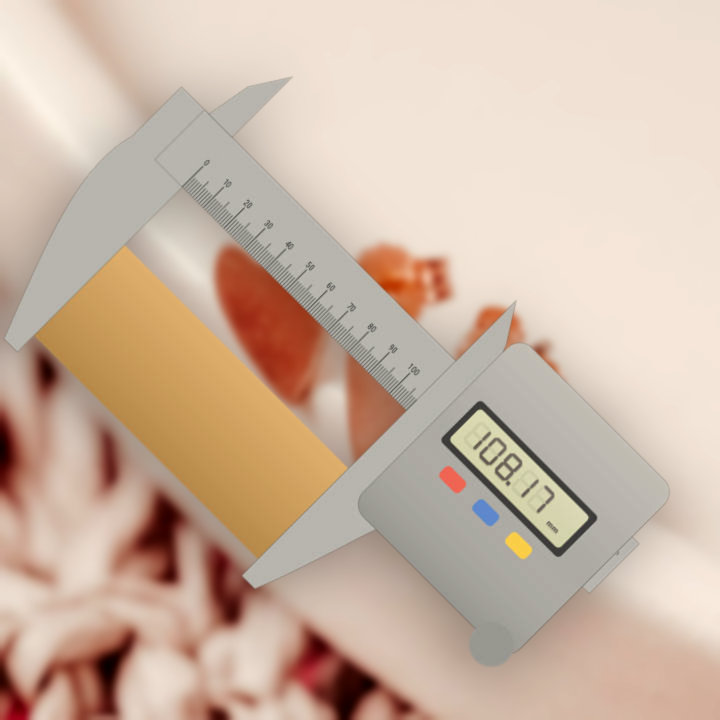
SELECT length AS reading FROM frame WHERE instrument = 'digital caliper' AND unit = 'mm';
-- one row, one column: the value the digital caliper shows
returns 108.17 mm
